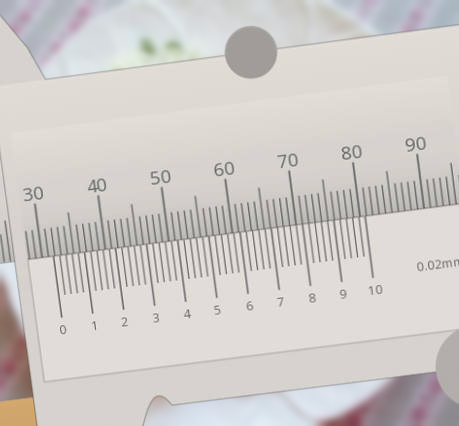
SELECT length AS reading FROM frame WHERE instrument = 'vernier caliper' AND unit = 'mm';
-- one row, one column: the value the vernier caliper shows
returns 31.8 mm
